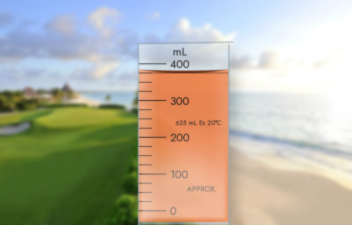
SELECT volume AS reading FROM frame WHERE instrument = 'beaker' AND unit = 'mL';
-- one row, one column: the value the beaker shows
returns 375 mL
